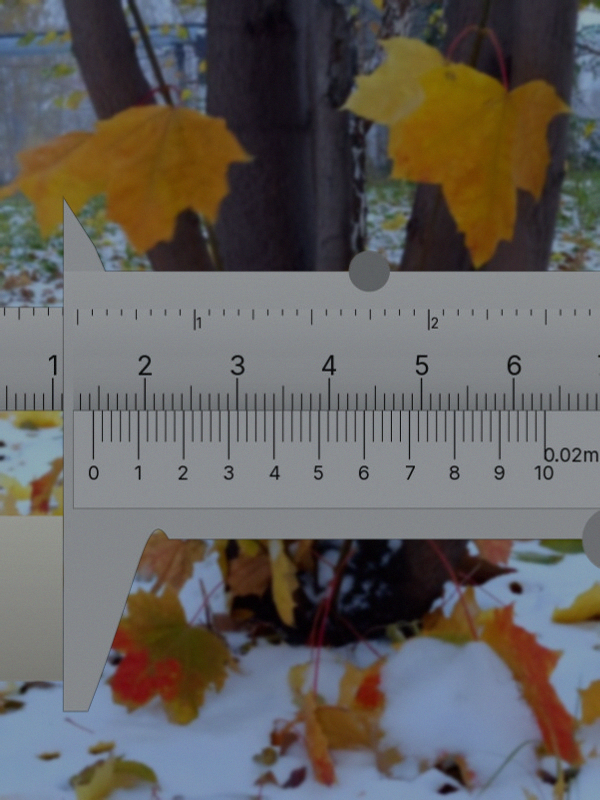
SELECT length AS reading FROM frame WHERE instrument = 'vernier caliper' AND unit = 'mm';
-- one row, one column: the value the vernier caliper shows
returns 14.4 mm
